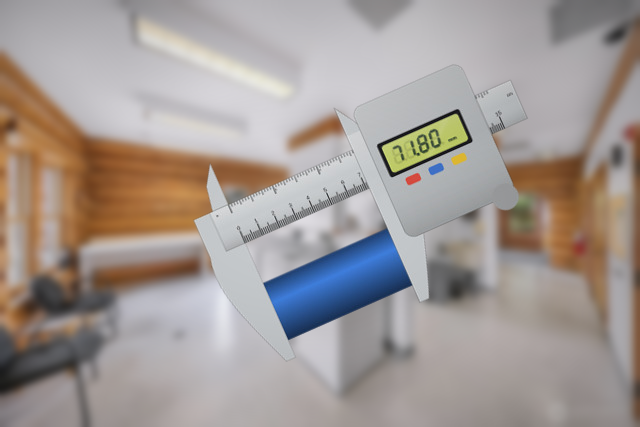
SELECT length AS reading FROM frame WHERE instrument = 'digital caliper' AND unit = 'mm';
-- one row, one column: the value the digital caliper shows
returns 71.80 mm
